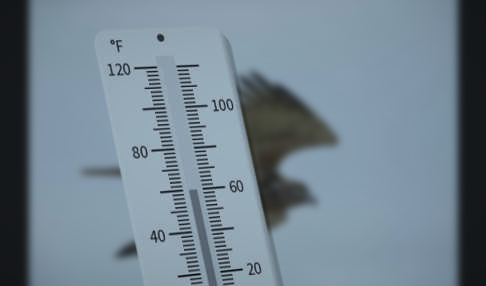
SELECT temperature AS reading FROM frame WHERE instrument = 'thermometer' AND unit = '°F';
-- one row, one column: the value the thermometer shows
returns 60 °F
